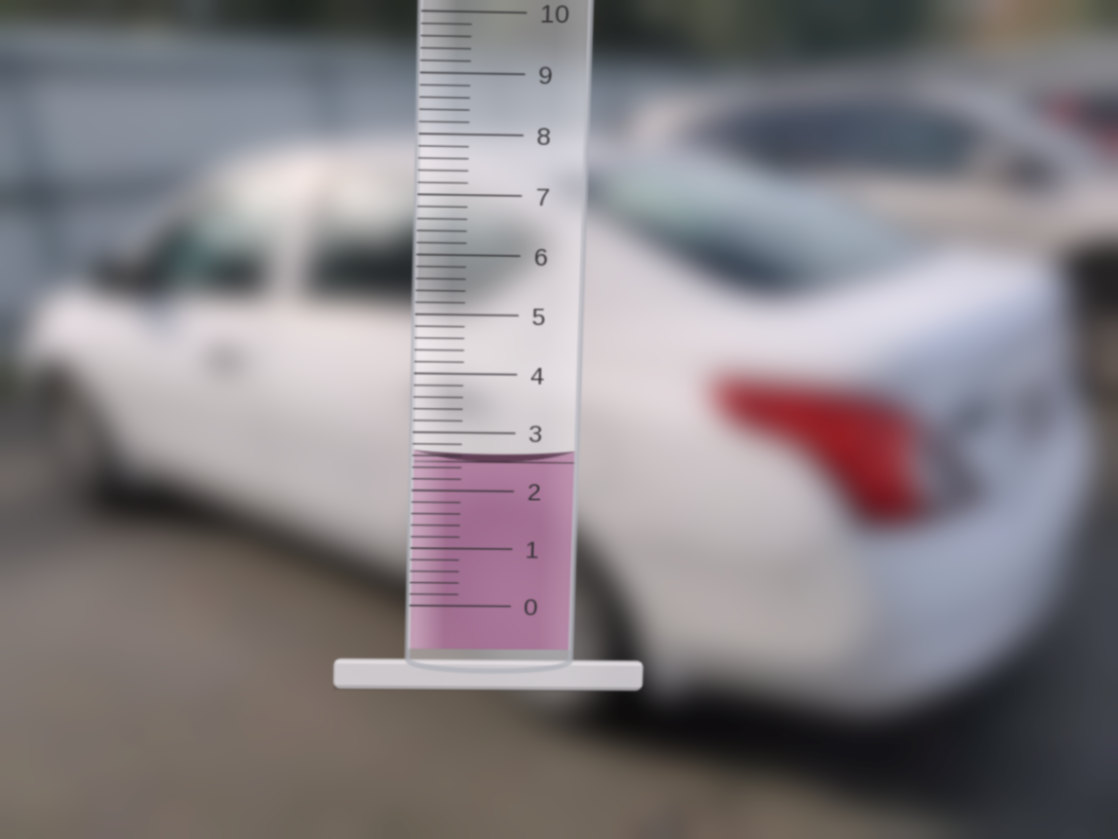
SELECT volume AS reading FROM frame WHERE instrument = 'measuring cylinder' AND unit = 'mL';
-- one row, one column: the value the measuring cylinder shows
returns 2.5 mL
